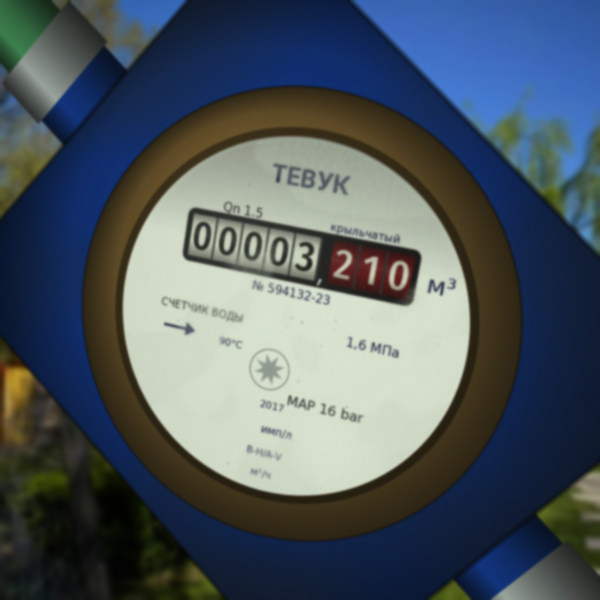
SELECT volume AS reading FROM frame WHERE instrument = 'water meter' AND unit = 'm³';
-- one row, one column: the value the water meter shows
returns 3.210 m³
